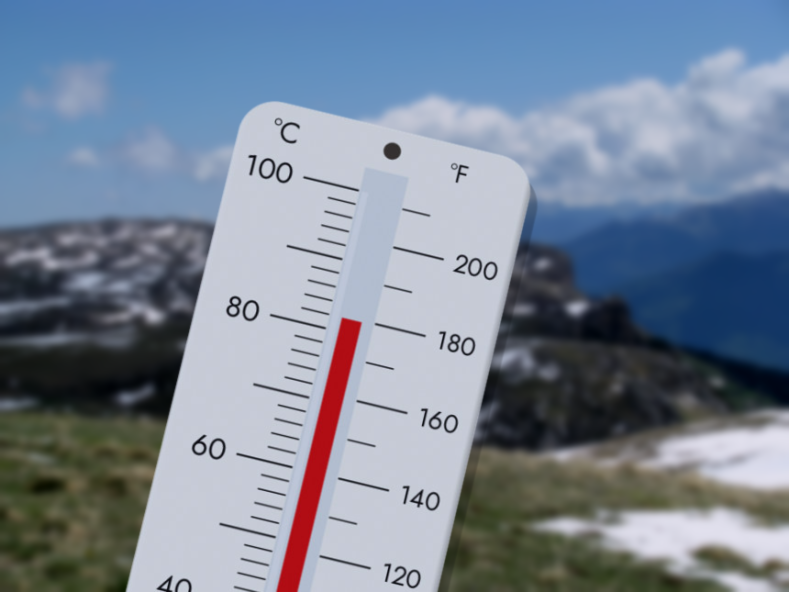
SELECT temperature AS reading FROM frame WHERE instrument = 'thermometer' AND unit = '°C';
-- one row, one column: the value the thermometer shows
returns 82 °C
